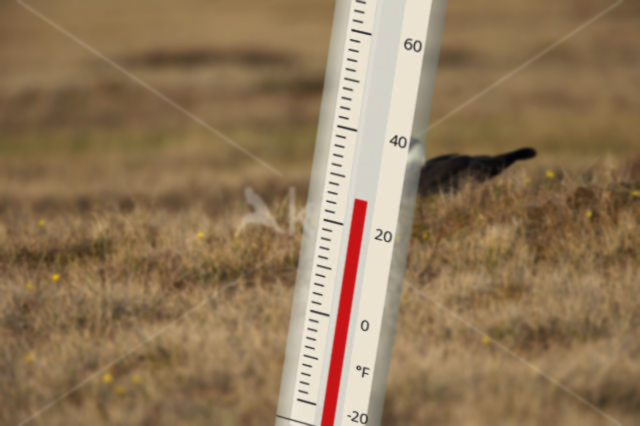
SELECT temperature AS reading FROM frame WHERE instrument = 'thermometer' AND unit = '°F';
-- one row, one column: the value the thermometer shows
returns 26 °F
